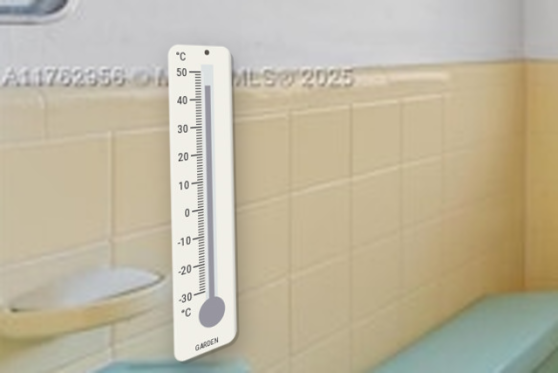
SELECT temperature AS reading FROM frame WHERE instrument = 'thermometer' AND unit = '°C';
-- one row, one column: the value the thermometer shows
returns 45 °C
